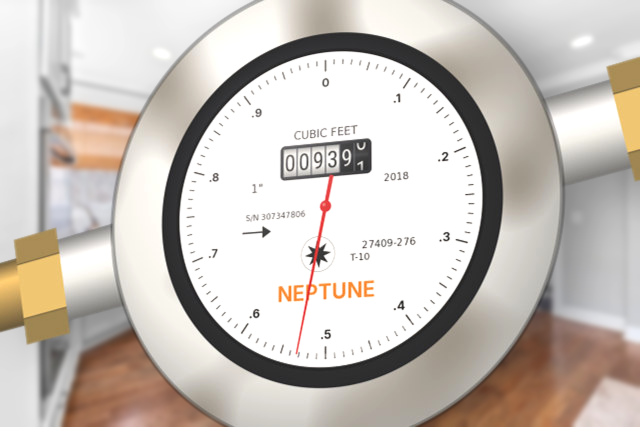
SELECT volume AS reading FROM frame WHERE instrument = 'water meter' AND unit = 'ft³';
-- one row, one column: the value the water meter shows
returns 9390.53 ft³
